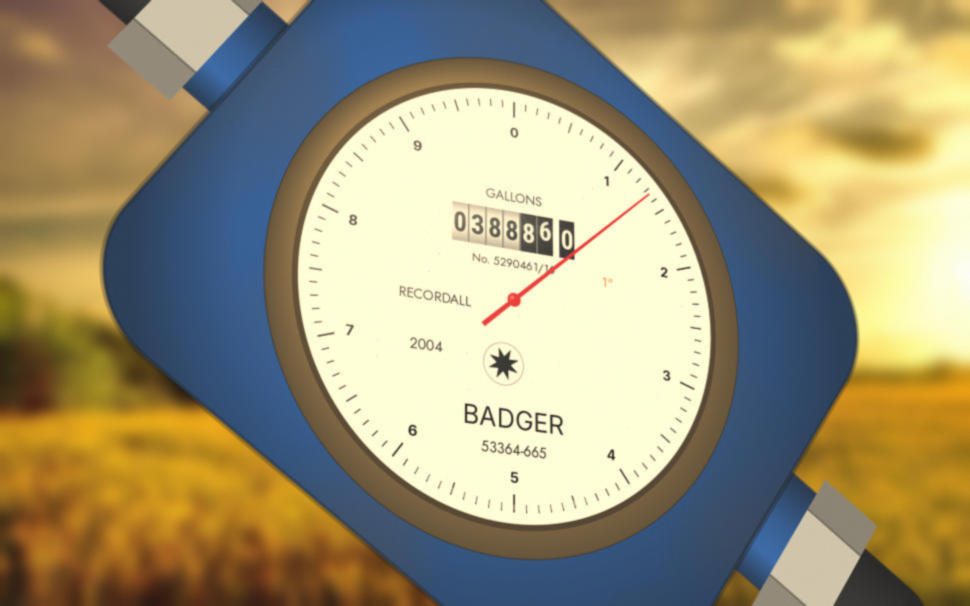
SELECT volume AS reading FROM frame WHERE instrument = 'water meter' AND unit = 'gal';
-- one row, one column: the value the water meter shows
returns 388861.3 gal
